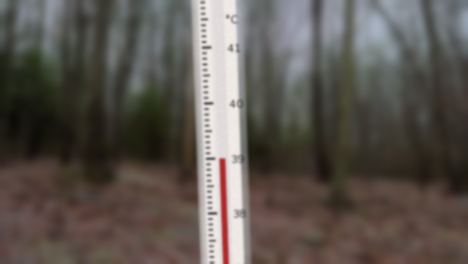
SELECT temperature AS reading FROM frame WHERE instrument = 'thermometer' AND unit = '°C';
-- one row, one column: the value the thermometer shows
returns 39 °C
